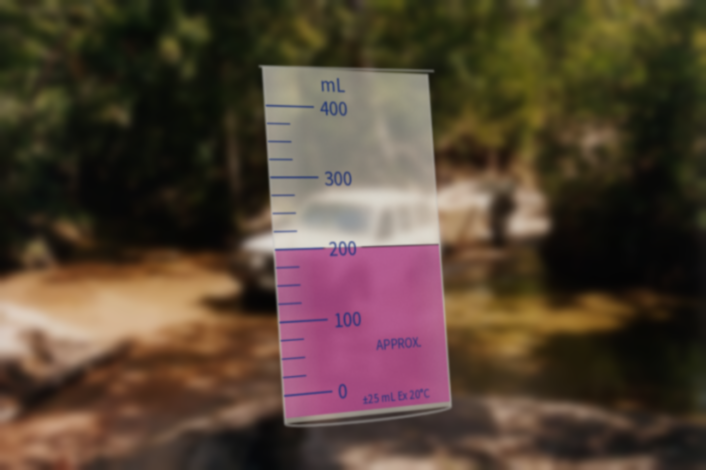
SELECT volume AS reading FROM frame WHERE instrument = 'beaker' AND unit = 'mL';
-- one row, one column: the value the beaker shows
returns 200 mL
